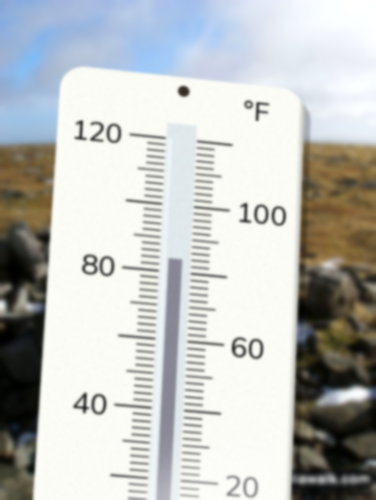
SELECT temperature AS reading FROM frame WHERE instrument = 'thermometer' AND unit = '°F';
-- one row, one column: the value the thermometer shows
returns 84 °F
